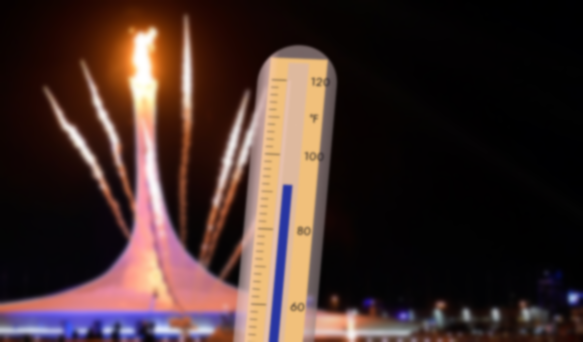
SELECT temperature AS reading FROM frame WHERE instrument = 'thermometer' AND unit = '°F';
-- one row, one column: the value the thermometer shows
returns 92 °F
